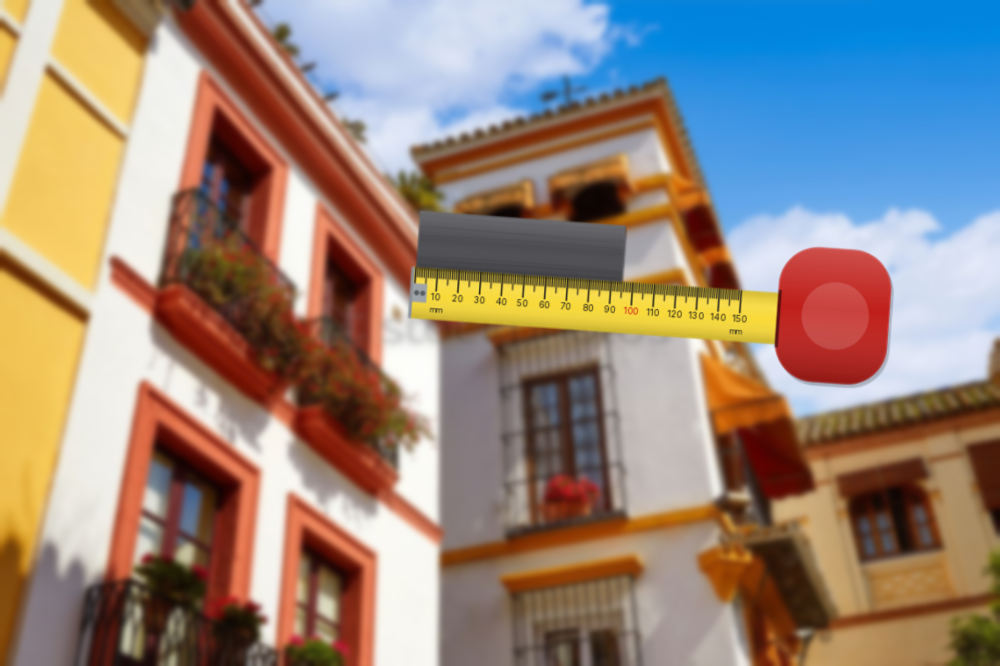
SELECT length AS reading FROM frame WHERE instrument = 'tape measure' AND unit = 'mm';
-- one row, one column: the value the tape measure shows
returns 95 mm
